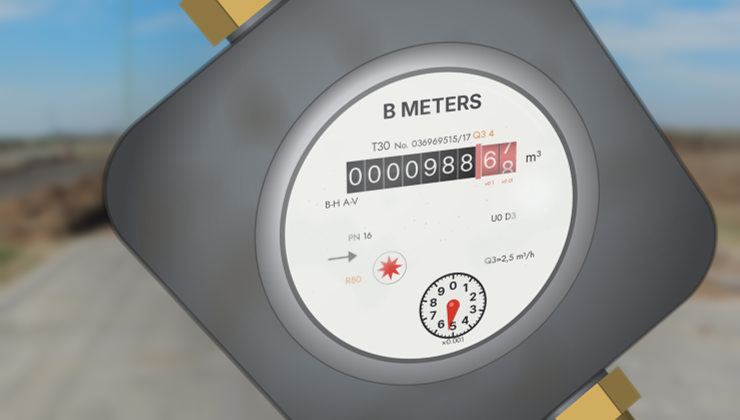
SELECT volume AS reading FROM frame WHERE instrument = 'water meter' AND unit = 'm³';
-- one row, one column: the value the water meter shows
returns 988.675 m³
